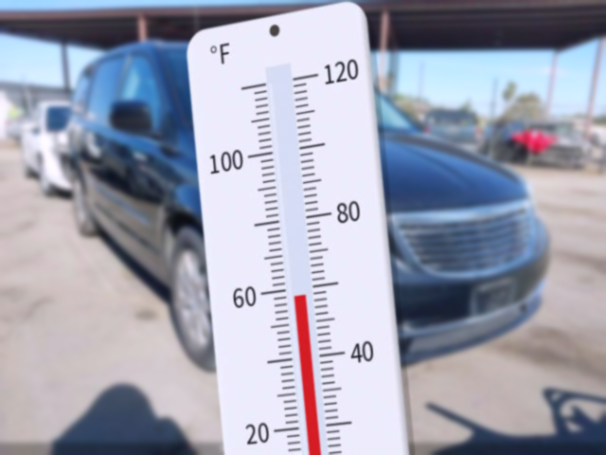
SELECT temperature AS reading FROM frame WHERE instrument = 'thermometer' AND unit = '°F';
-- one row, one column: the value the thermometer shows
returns 58 °F
